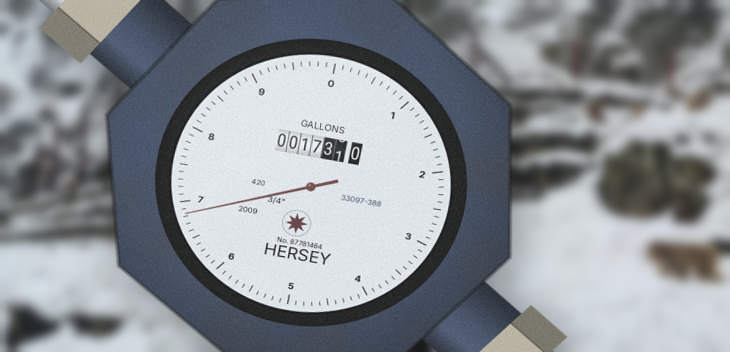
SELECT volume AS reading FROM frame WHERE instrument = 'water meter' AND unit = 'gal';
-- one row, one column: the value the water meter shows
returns 17306.8 gal
